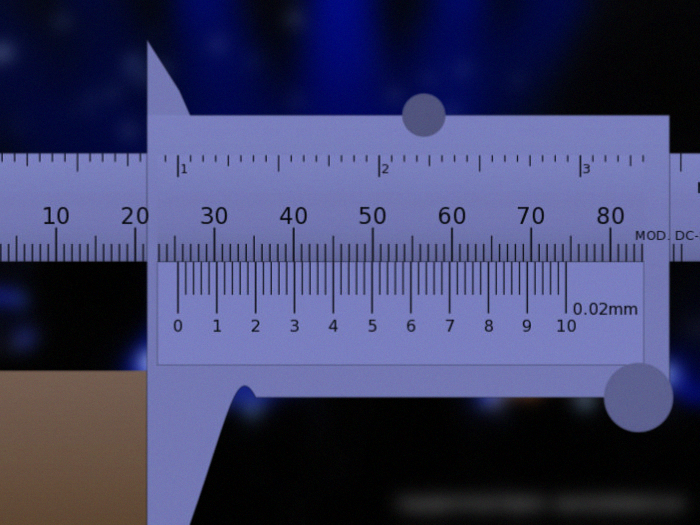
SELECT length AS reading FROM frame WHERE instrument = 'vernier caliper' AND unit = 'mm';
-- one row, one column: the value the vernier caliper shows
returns 25.4 mm
